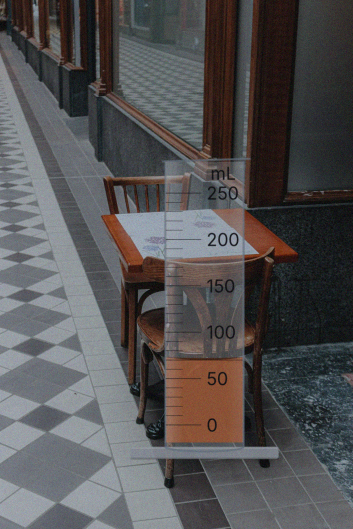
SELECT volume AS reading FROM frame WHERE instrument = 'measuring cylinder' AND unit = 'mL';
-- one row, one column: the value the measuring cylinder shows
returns 70 mL
